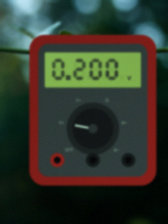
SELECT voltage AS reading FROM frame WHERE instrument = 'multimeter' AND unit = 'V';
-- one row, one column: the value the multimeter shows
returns 0.200 V
